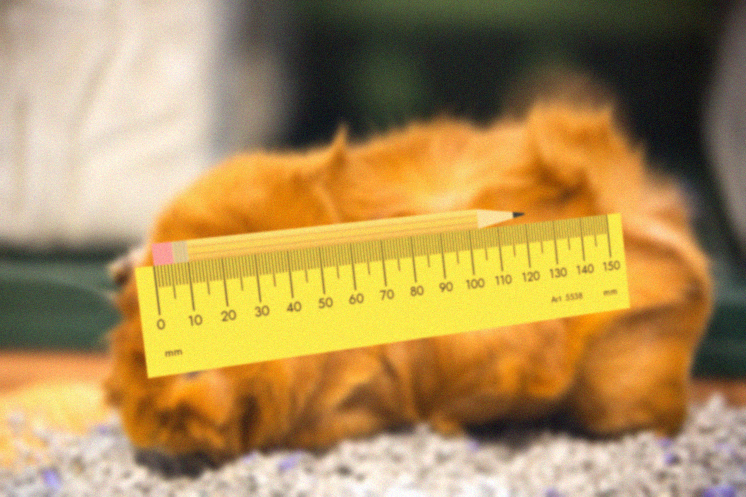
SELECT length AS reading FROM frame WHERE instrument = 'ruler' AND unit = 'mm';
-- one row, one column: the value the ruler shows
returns 120 mm
